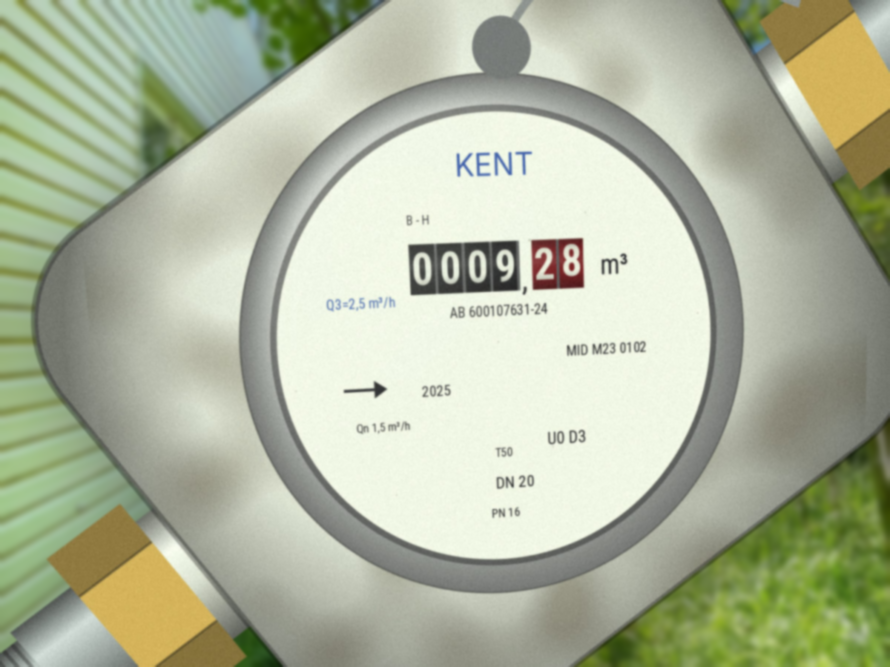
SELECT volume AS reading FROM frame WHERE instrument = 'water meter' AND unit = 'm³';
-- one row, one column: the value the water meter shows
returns 9.28 m³
